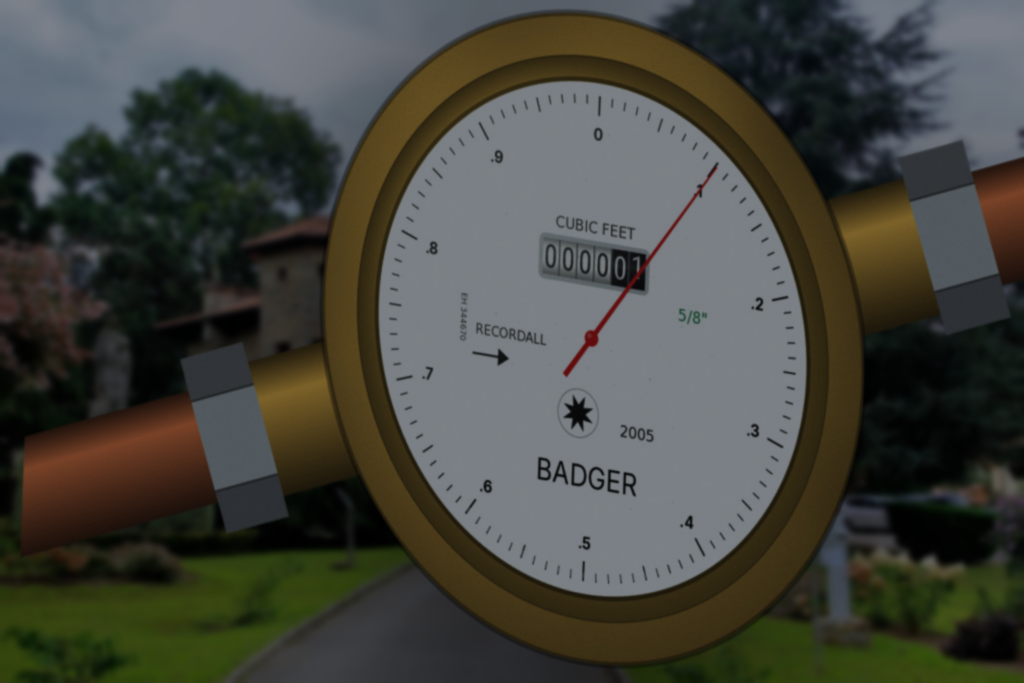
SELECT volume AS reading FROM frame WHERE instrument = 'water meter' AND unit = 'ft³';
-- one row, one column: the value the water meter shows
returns 1.10 ft³
